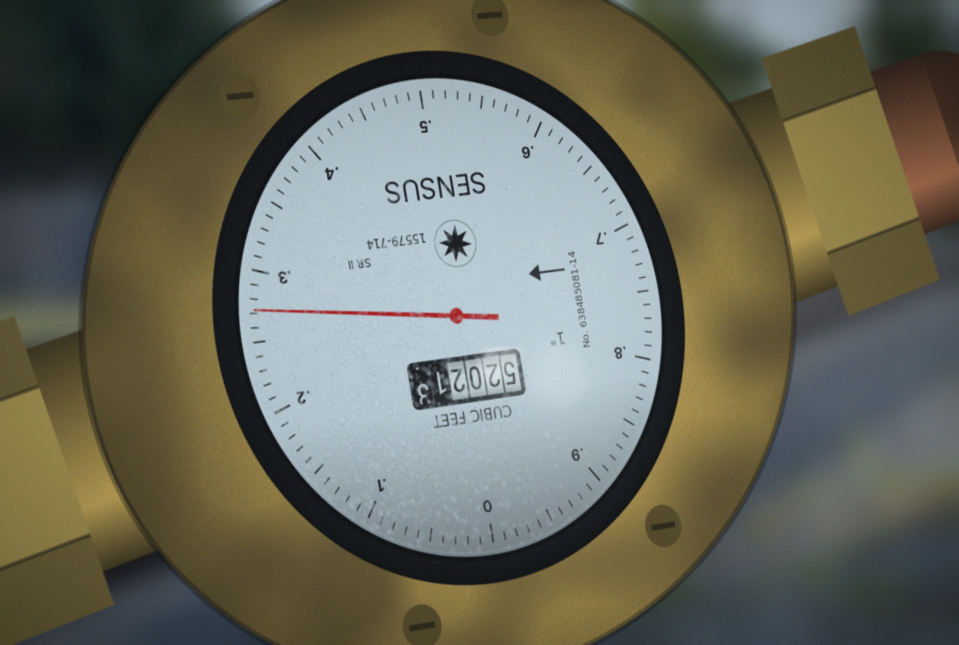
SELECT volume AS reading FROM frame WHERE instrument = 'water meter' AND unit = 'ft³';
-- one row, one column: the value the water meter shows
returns 520213.27 ft³
